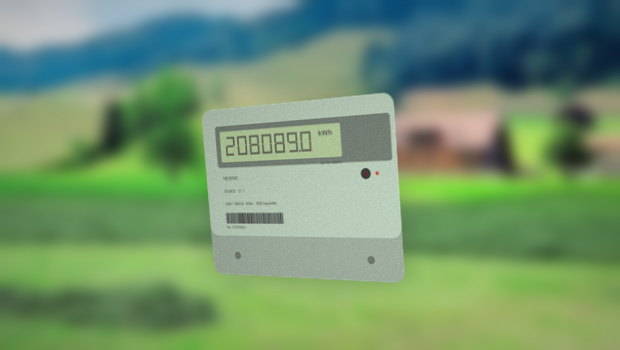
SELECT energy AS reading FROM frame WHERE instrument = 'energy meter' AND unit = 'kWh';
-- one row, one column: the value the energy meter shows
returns 208089.0 kWh
